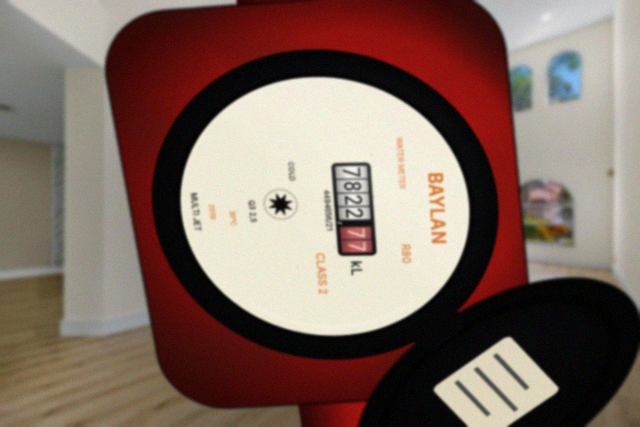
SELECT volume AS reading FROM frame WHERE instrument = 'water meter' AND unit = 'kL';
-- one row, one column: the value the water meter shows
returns 7822.77 kL
